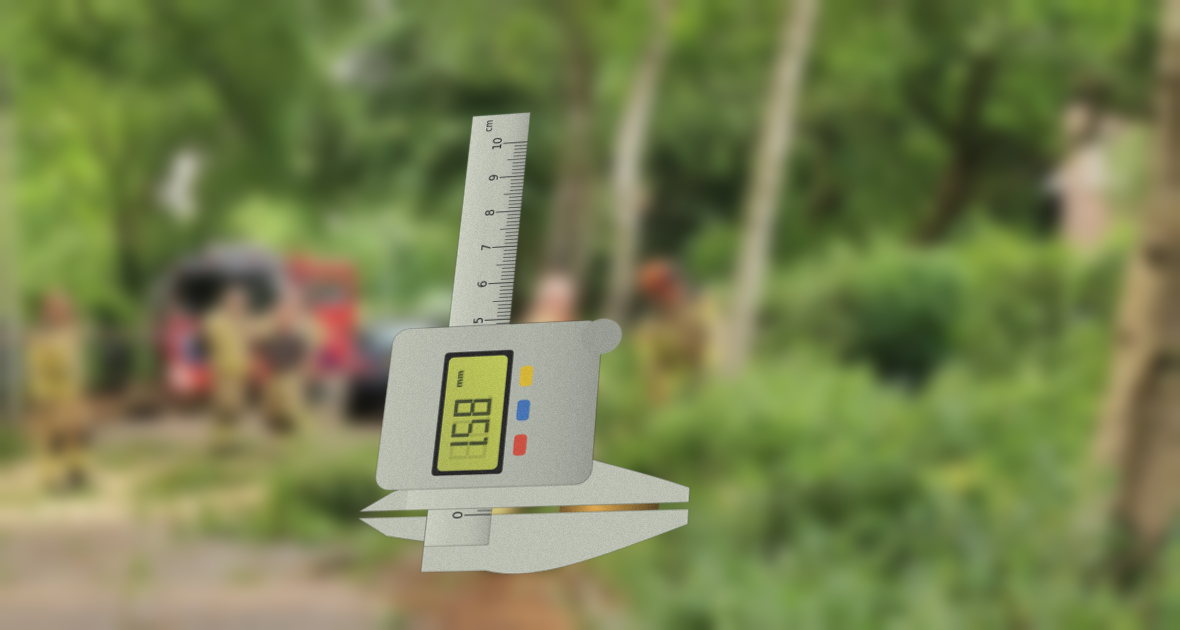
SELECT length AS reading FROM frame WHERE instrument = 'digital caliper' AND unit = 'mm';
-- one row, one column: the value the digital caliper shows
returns 1.58 mm
